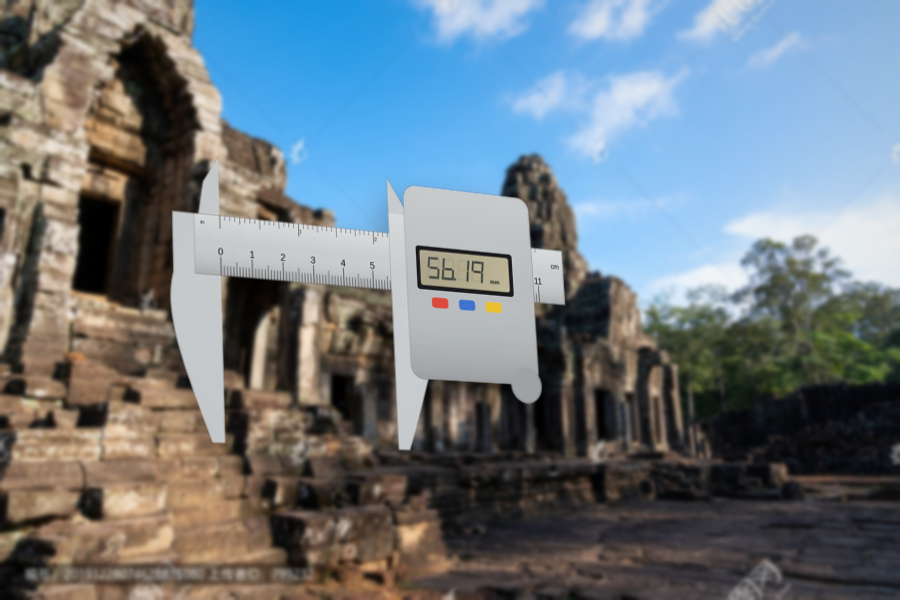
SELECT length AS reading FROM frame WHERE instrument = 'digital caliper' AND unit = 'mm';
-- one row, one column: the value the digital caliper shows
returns 56.19 mm
